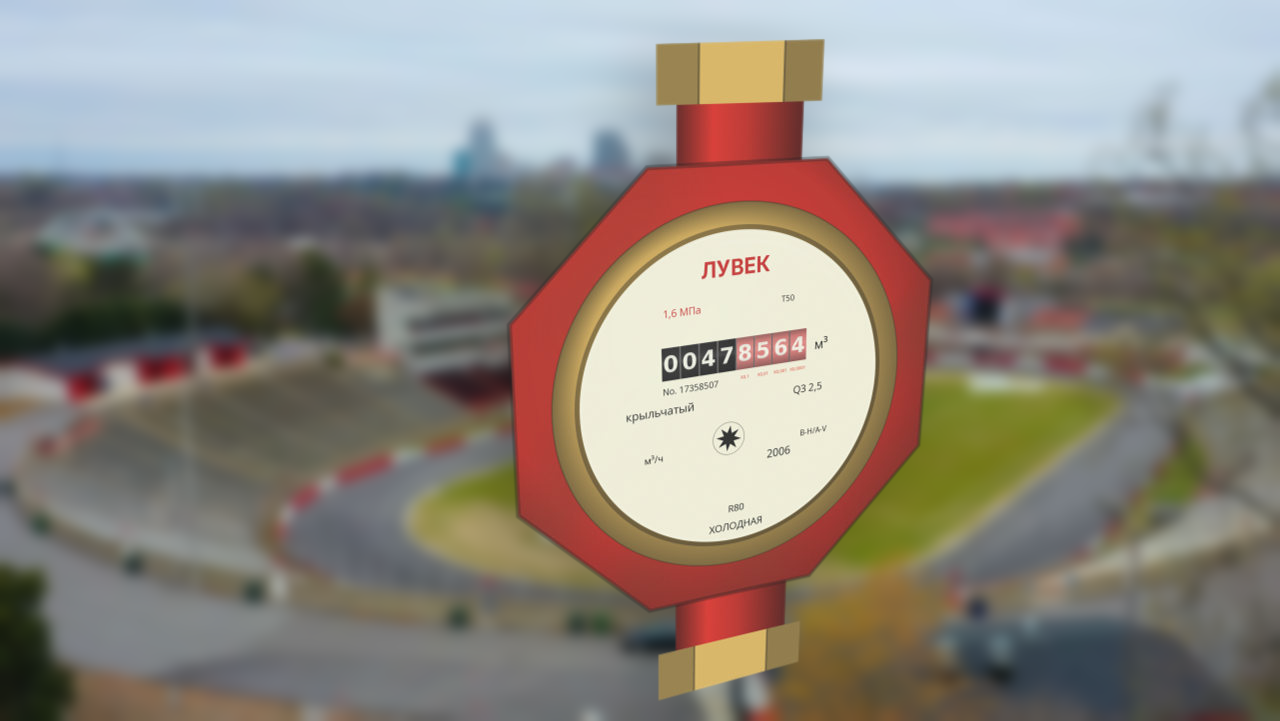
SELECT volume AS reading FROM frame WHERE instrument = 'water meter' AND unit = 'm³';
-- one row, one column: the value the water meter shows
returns 47.8564 m³
